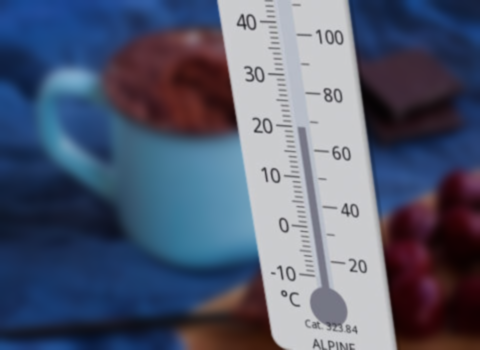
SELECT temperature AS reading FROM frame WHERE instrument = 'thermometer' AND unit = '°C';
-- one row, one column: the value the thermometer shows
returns 20 °C
